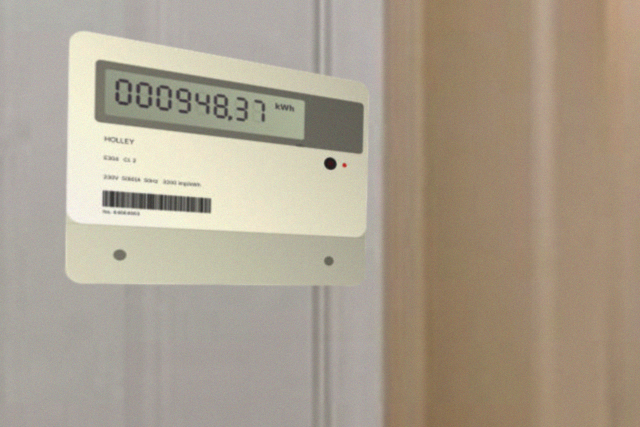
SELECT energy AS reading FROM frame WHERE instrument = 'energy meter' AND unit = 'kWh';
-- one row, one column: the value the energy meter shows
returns 948.37 kWh
